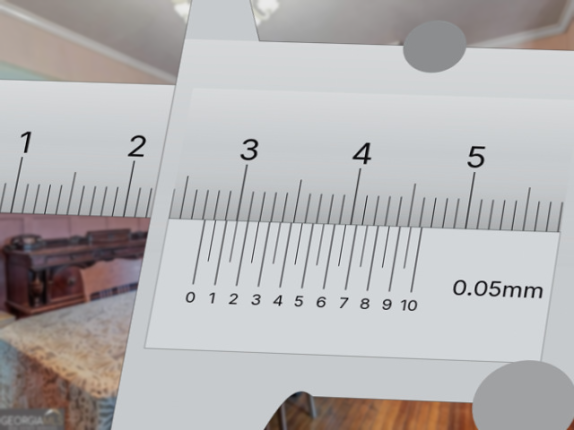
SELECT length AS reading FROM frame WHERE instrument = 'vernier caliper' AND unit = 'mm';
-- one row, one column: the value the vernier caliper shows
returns 27.2 mm
